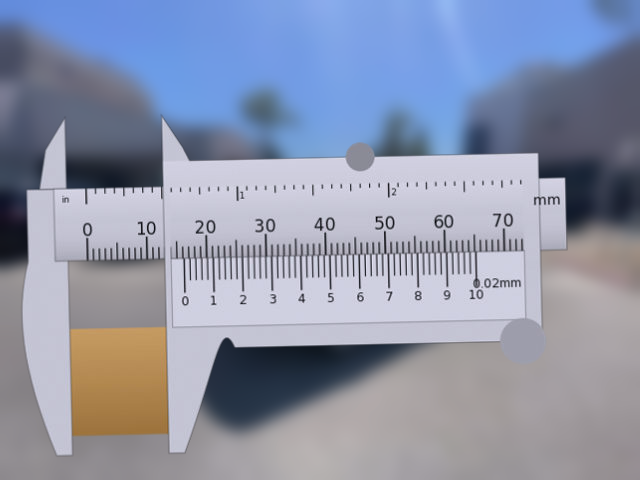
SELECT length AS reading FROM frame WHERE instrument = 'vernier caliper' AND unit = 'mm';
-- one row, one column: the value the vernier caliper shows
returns 16.2 mm
